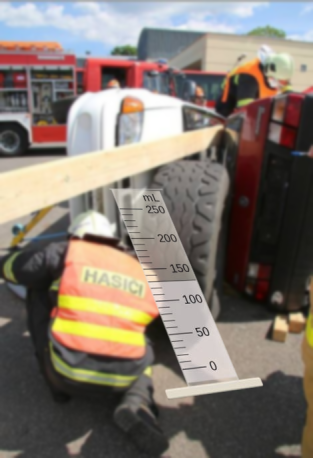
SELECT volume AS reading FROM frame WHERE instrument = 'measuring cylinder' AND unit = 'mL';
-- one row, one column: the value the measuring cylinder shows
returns 130 mL
